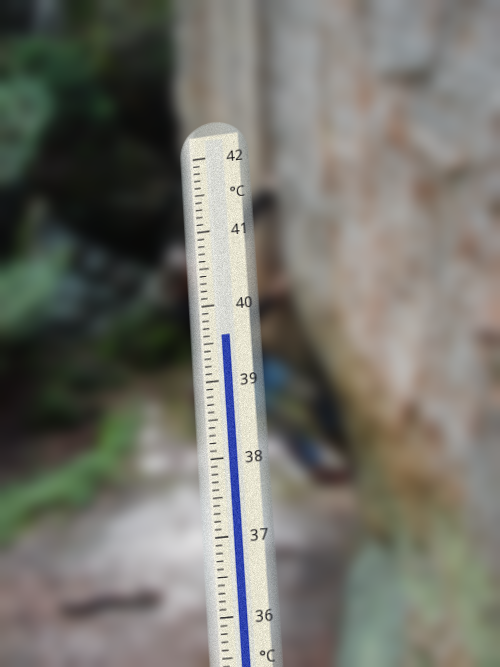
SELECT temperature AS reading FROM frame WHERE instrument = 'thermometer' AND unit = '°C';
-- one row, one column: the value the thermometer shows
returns 39.6 °C
